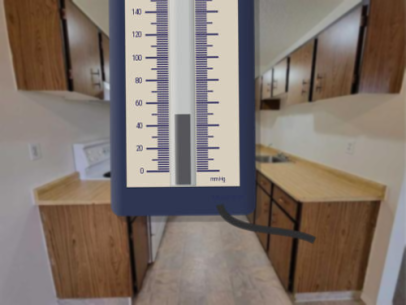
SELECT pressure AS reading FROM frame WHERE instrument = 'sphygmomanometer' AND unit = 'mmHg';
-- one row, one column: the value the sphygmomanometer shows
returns 50 mmHg
